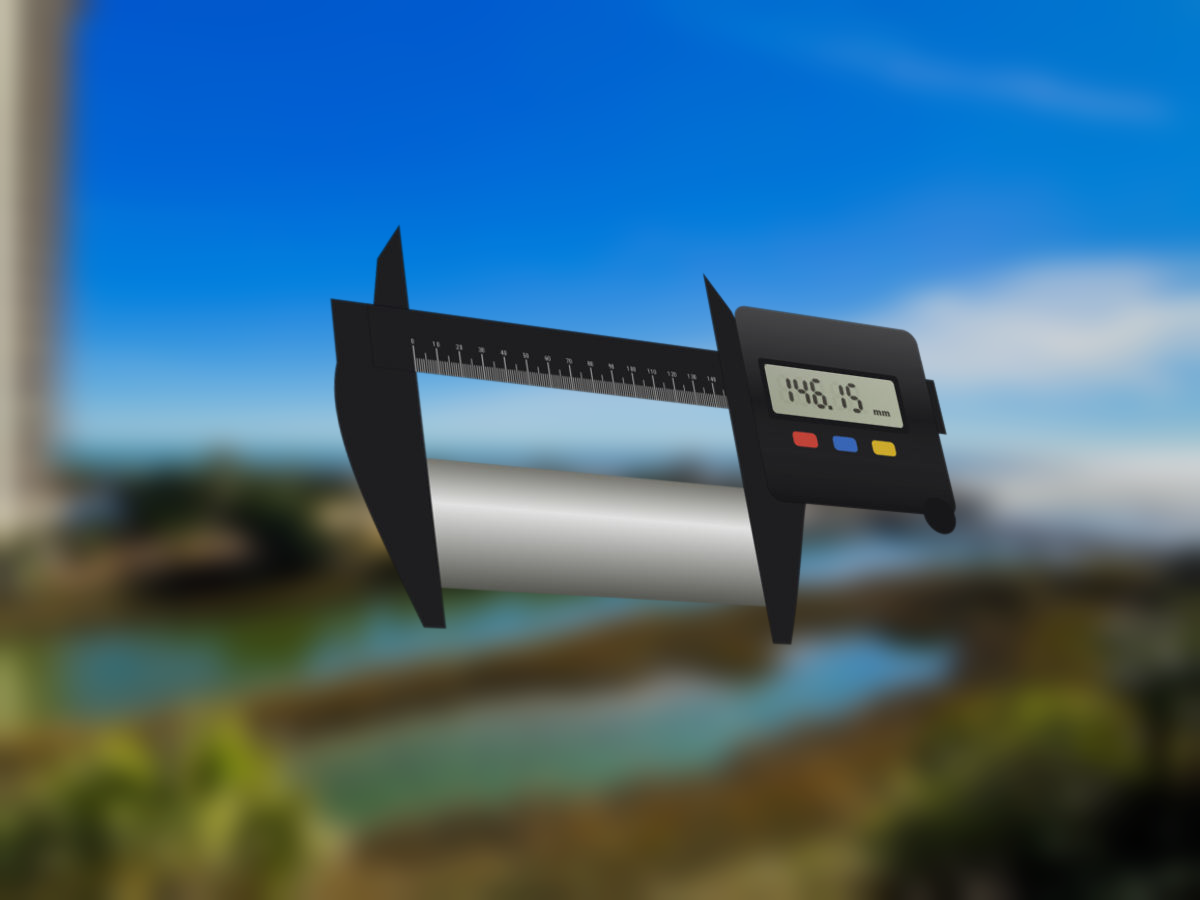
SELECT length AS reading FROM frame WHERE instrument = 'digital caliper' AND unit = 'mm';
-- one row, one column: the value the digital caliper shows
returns 146.15 mm
